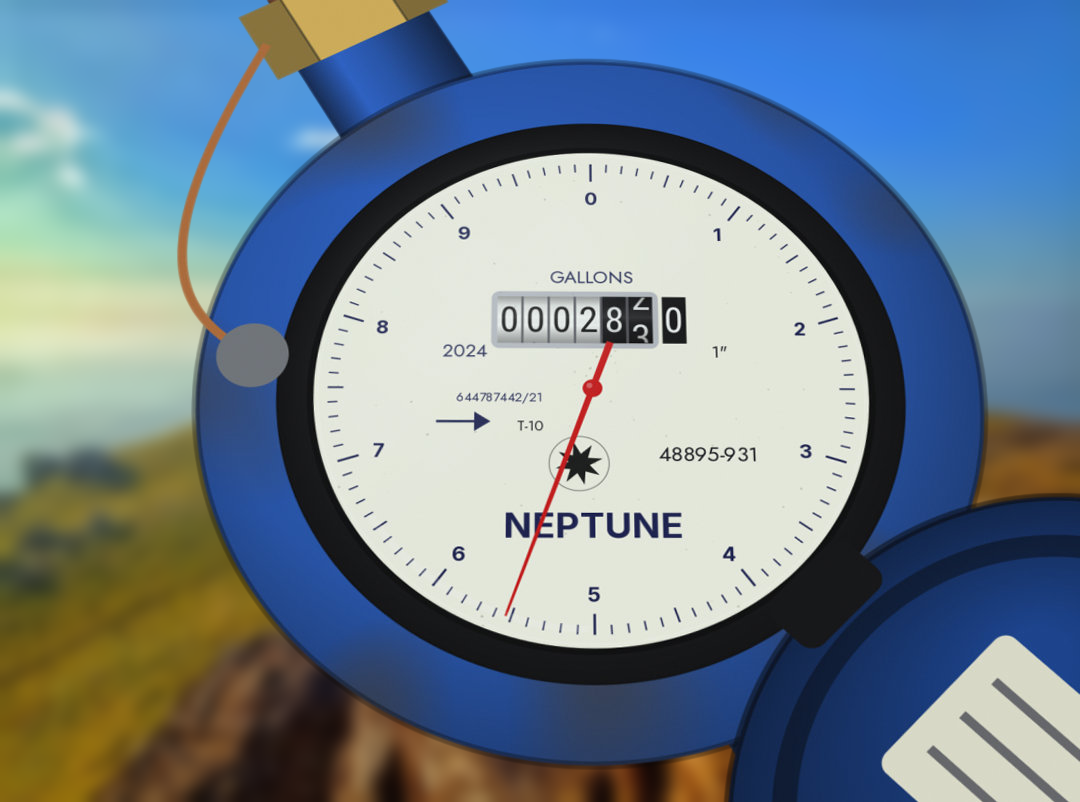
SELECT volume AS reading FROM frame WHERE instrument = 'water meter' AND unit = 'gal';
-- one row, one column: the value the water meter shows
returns 2825.5 gal
